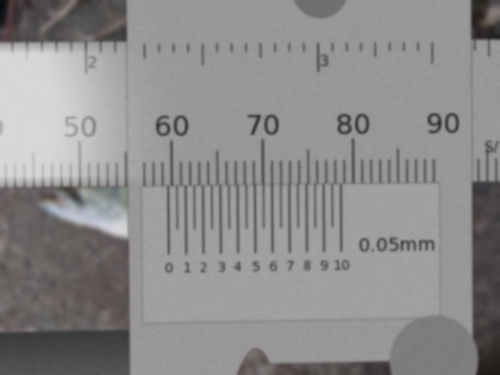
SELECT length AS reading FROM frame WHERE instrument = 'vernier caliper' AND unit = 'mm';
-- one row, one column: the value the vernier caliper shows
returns 59.6 mm
